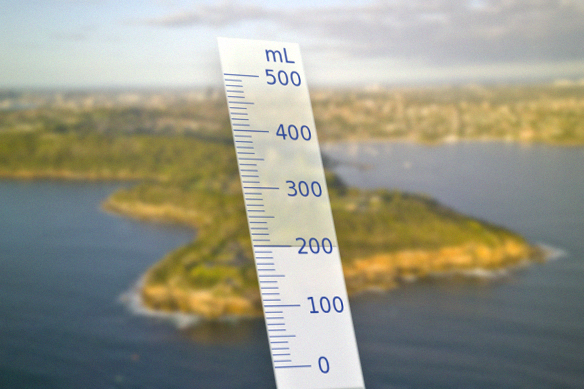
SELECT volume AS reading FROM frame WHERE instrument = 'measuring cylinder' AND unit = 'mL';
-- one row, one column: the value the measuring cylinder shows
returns 200 mL
